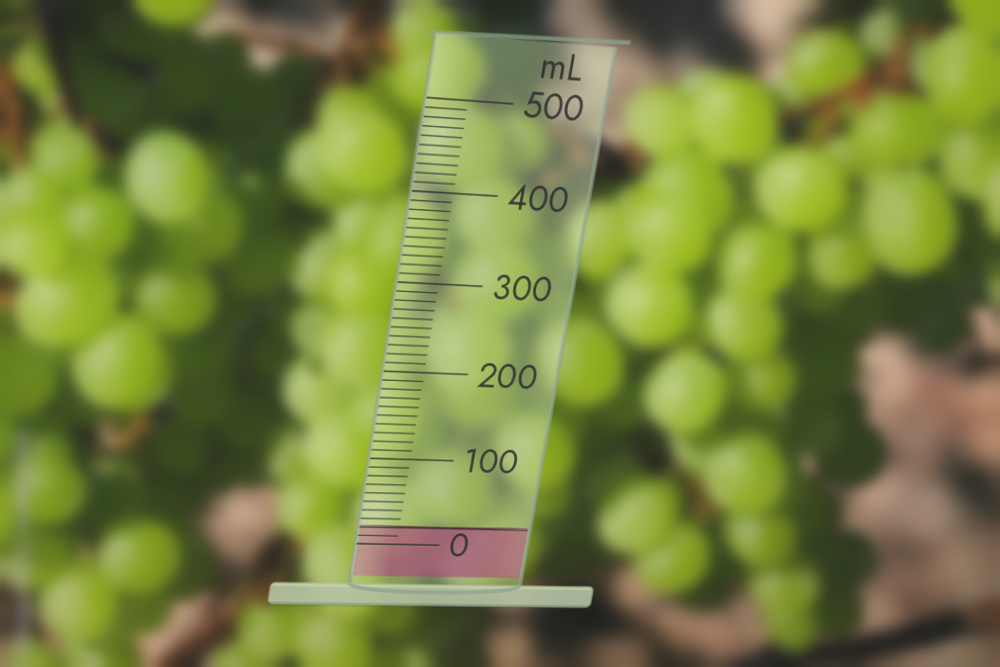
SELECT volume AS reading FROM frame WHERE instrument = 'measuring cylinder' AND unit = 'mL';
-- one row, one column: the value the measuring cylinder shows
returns 20 mL
